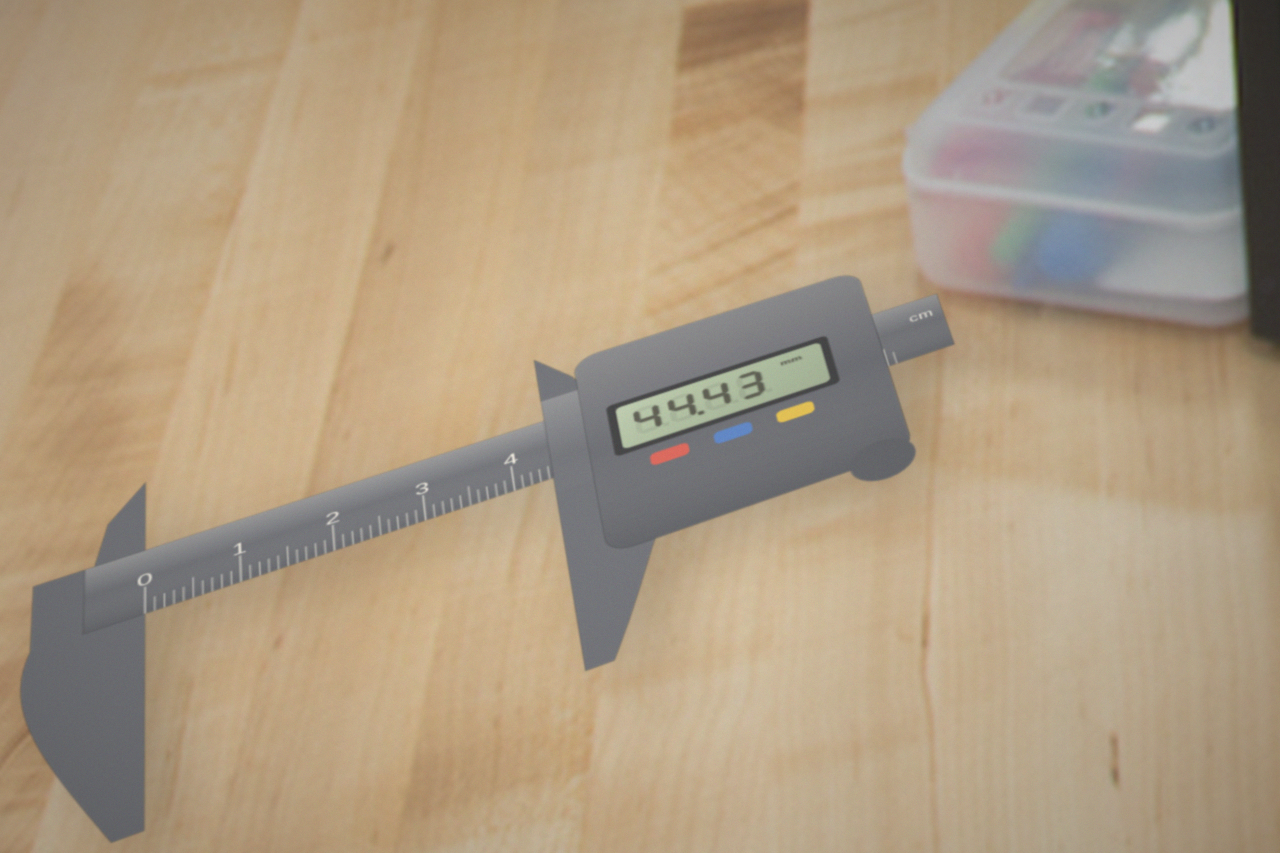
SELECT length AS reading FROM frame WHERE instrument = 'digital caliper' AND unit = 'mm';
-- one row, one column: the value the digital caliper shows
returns 44.43 mm
